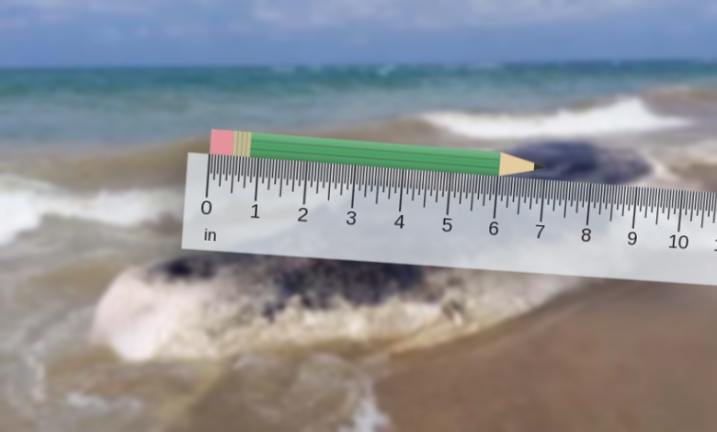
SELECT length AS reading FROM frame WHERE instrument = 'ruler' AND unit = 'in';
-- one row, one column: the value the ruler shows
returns 7 in
